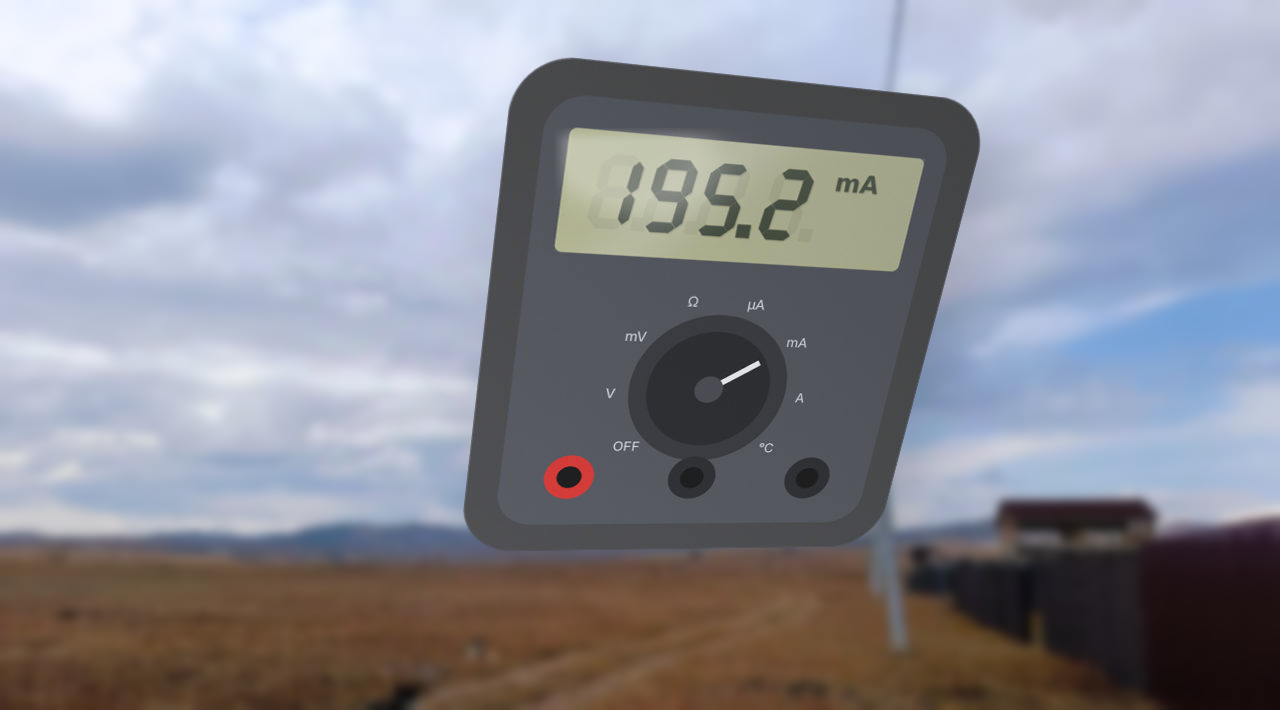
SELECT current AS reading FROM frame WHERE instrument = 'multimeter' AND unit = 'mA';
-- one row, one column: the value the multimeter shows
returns 195.2 mA
